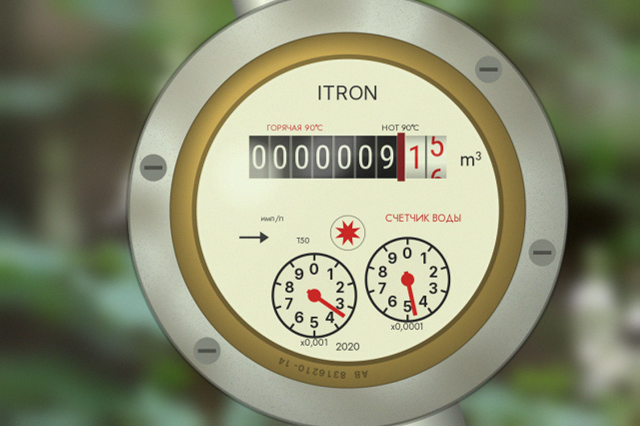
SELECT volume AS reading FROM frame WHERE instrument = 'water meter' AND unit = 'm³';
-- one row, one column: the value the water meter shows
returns 9.1534 m³
